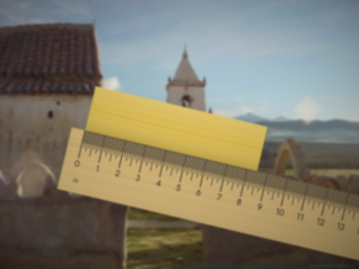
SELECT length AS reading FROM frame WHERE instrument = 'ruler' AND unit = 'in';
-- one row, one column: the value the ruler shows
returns 8.5 in
